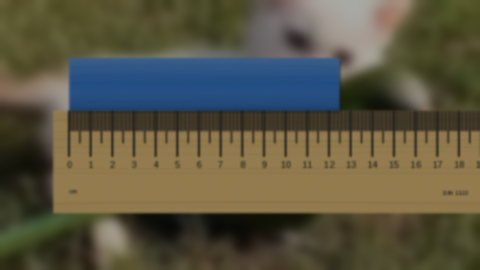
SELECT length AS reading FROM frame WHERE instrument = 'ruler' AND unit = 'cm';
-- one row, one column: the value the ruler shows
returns 12.5 cm
